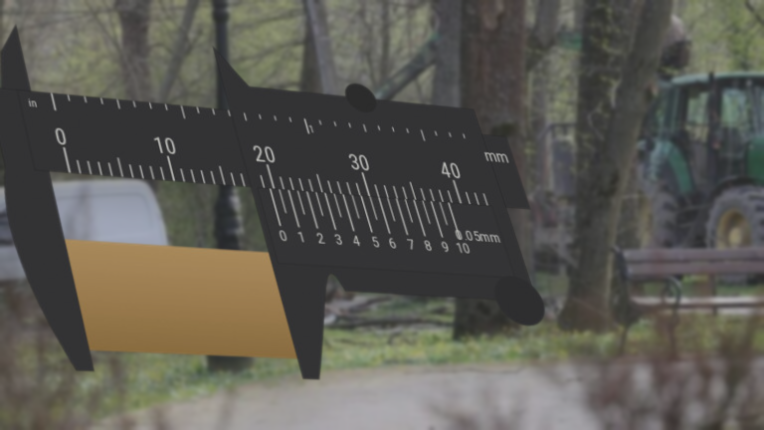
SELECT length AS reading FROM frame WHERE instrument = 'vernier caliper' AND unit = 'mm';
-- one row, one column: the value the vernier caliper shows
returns 19.6 mm
